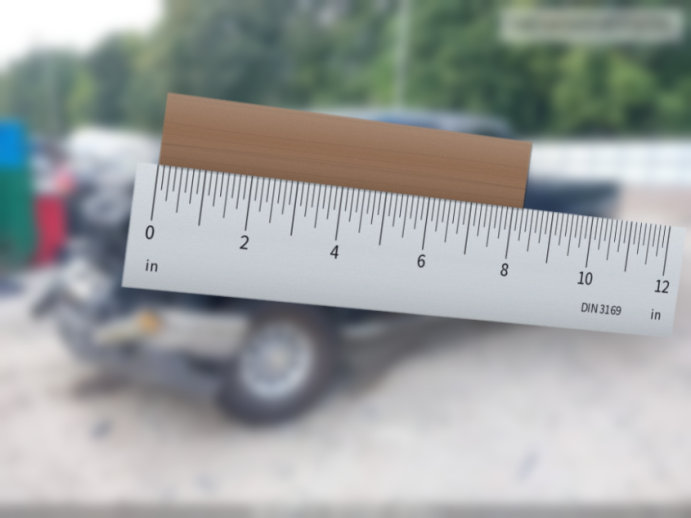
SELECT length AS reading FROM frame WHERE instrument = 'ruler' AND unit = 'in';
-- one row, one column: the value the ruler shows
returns 8.25 in
